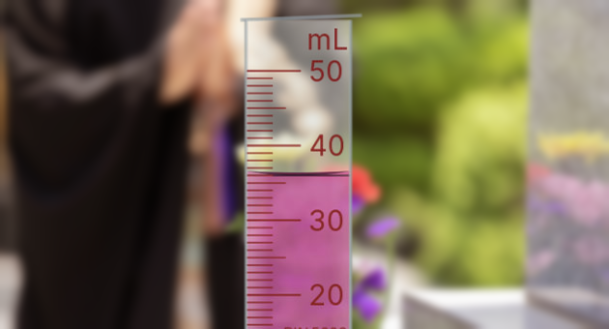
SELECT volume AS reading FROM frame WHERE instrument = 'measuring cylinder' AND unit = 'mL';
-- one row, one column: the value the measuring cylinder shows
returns 36 mL
